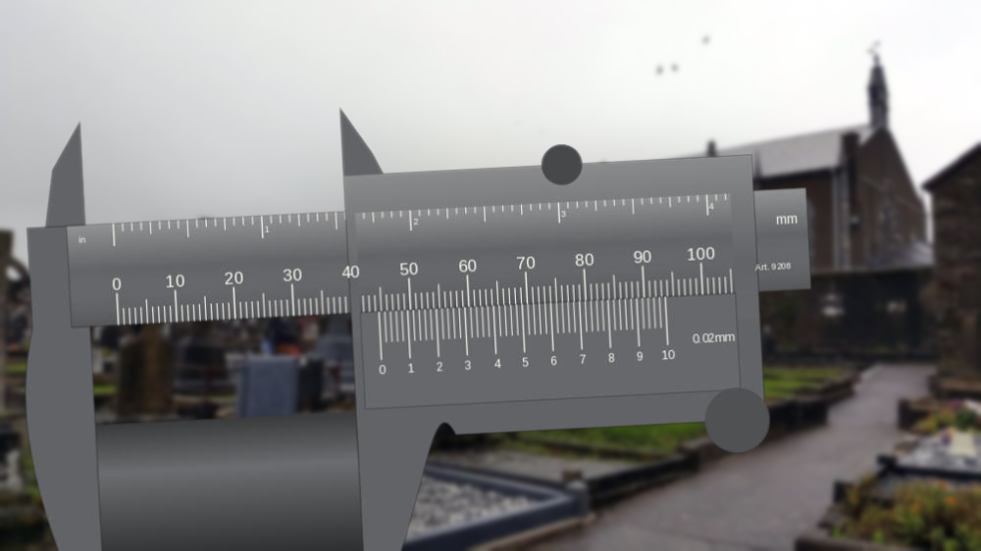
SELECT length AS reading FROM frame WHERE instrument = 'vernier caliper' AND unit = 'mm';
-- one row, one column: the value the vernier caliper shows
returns 44.6 mm
